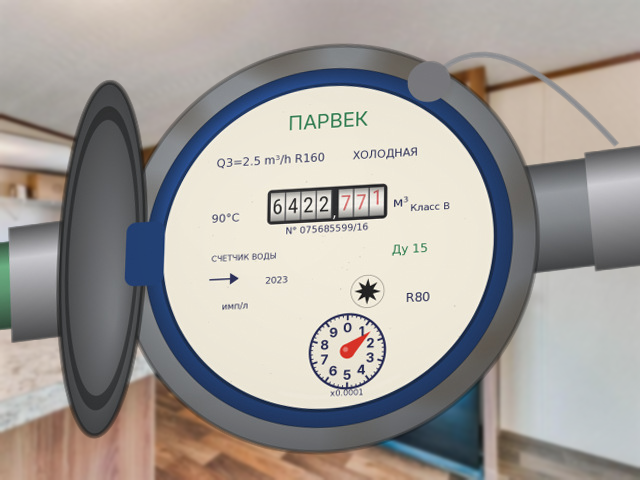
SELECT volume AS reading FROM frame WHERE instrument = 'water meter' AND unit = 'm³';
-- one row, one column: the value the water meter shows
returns 6422.7711 m³
